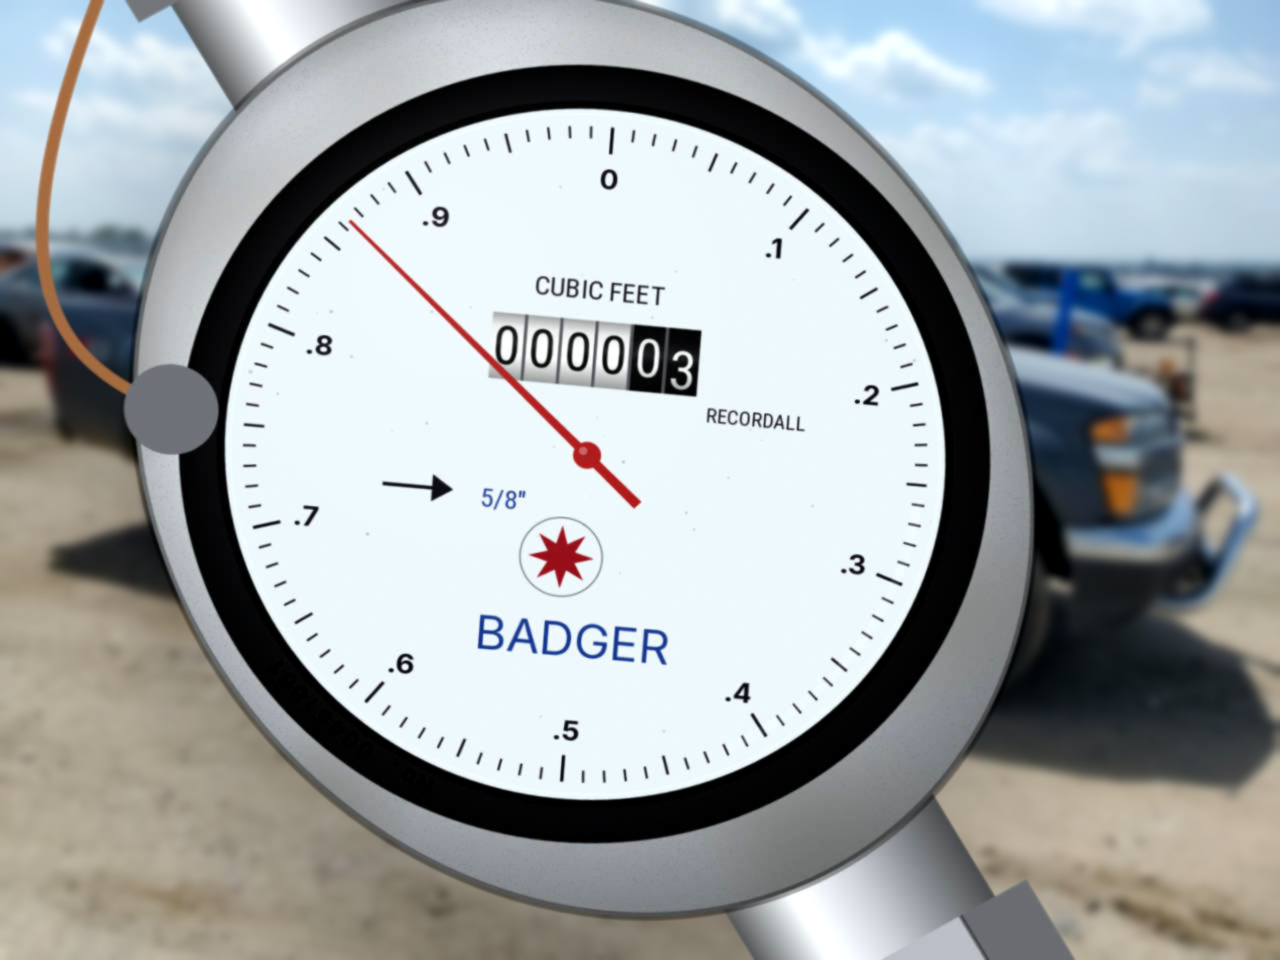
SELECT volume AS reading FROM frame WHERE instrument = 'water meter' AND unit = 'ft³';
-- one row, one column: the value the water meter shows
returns 2.86 ft³
